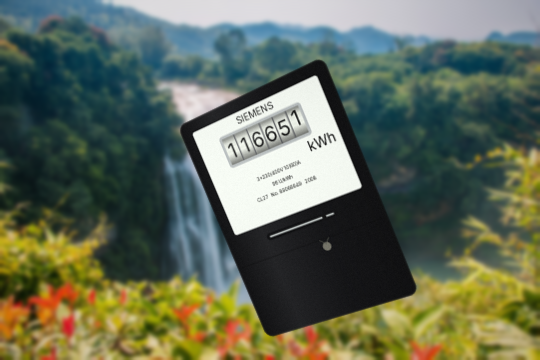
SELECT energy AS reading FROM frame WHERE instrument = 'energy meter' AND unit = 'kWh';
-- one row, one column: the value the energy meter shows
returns 116651 kWh
